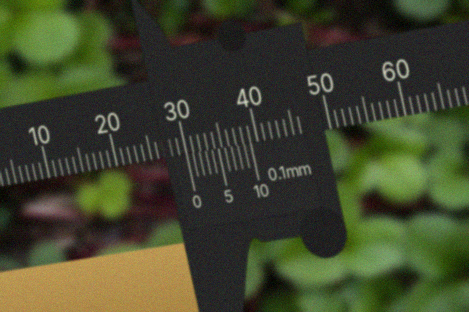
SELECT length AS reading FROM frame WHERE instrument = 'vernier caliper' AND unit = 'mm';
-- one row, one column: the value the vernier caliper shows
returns 30.0 mm
